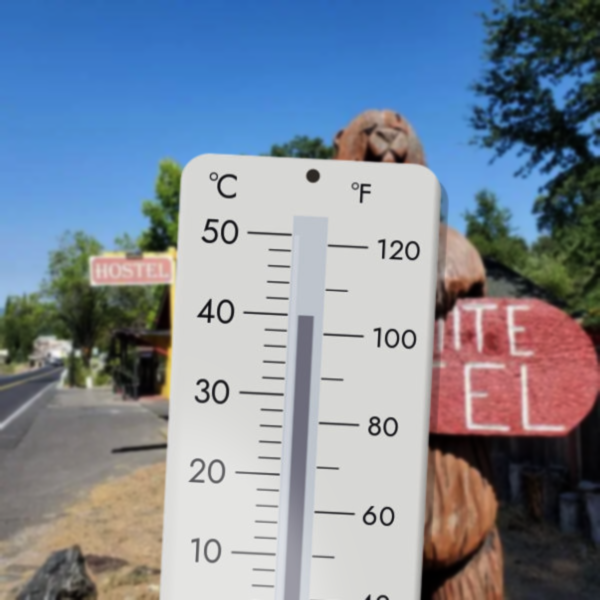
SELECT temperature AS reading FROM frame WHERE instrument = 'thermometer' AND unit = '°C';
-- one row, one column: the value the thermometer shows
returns 40 °C
